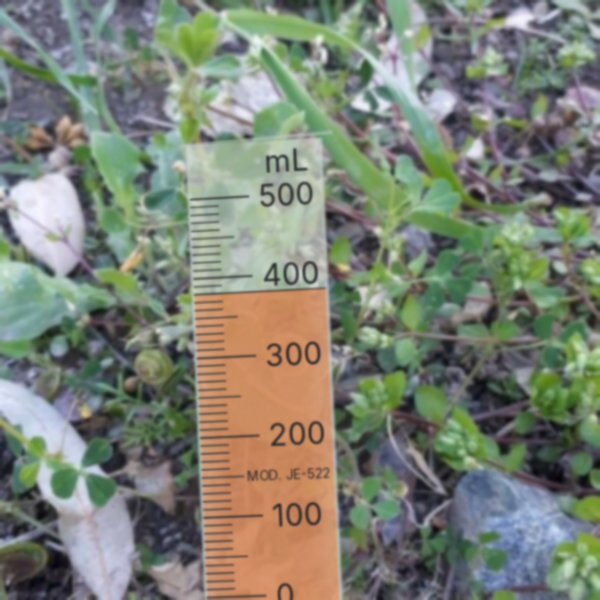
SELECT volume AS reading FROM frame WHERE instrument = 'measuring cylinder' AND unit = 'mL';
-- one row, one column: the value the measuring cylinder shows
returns 380 mL
